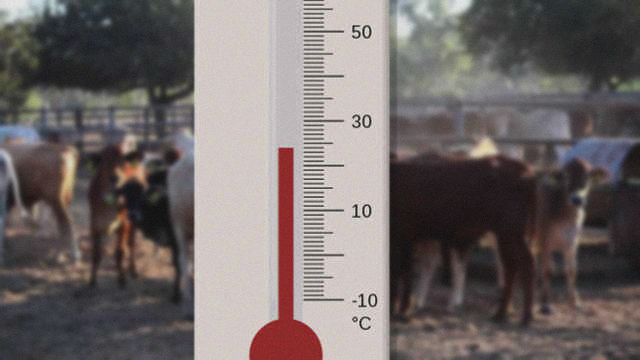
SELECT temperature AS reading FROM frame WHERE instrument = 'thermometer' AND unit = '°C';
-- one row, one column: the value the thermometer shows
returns 24 °C
